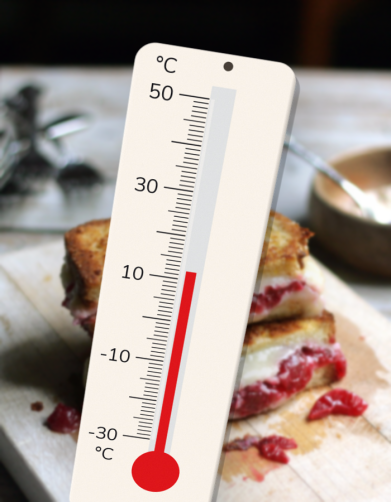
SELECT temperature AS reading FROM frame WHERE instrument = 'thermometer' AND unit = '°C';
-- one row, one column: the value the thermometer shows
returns 12 °C
